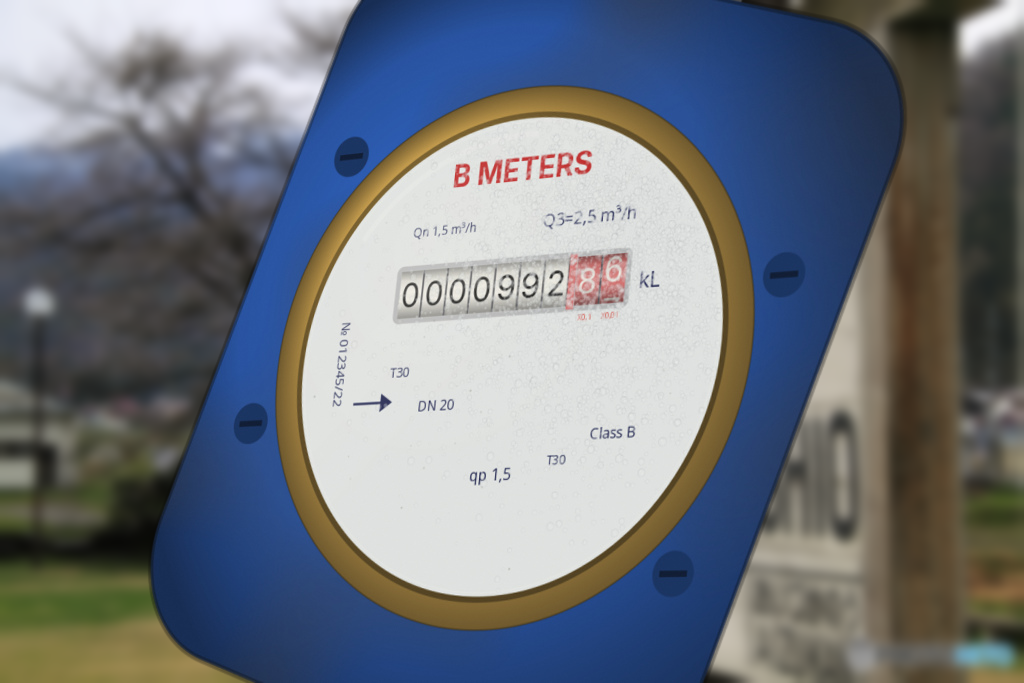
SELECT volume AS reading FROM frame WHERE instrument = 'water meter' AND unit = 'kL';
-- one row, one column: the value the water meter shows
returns 992.86 kL
